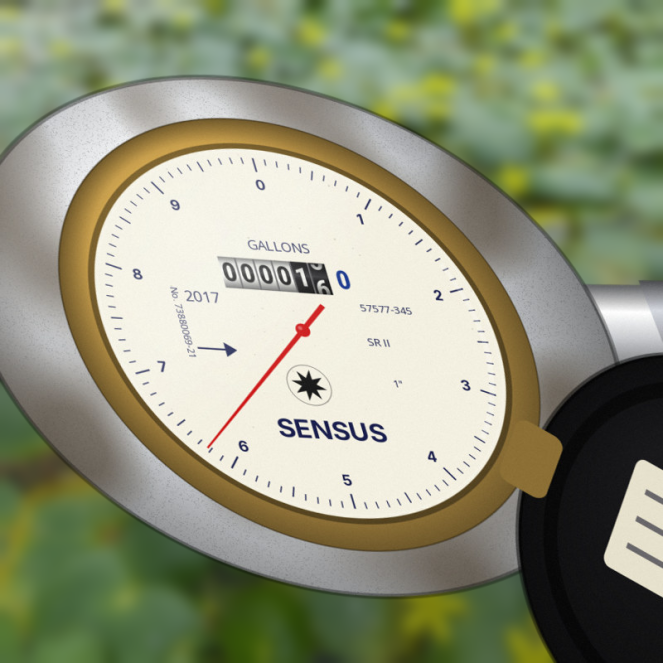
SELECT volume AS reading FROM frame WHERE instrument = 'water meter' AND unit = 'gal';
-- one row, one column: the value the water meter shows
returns 156.2 gal
